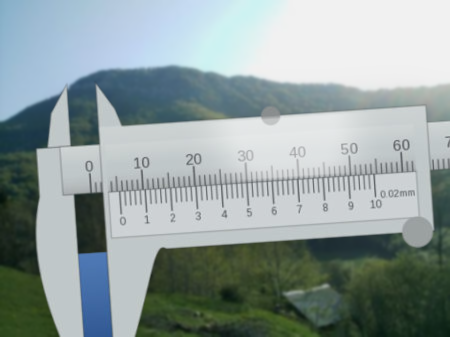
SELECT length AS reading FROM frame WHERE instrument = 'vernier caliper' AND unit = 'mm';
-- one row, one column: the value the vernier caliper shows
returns 5.5 mm
